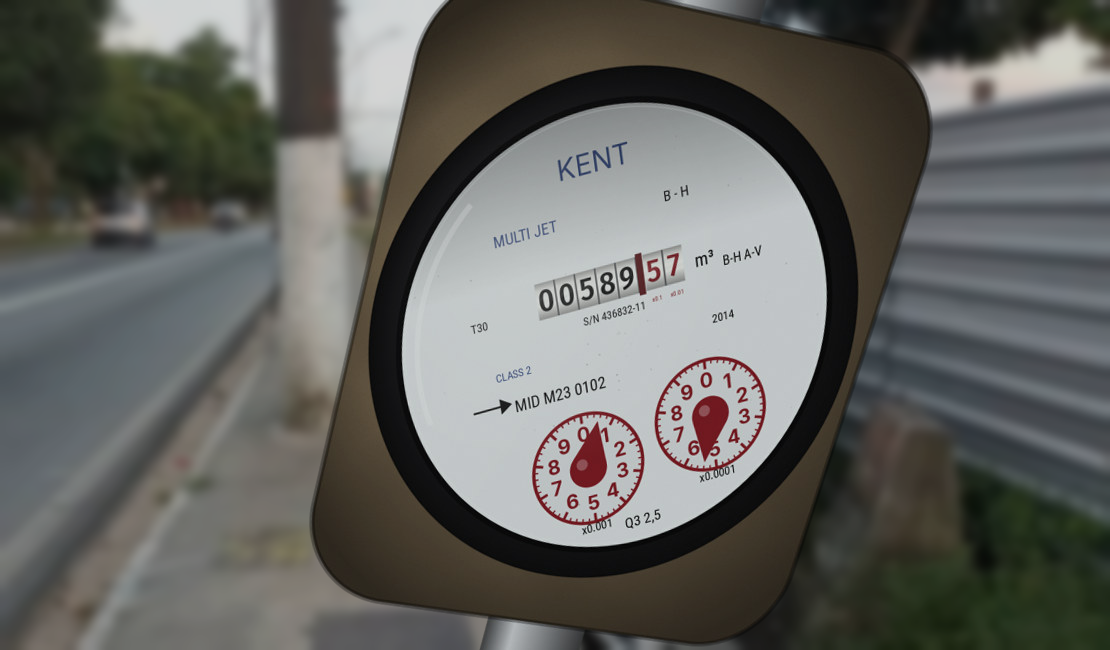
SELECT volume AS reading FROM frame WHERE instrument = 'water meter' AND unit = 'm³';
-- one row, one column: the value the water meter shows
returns 589.5705 m³
